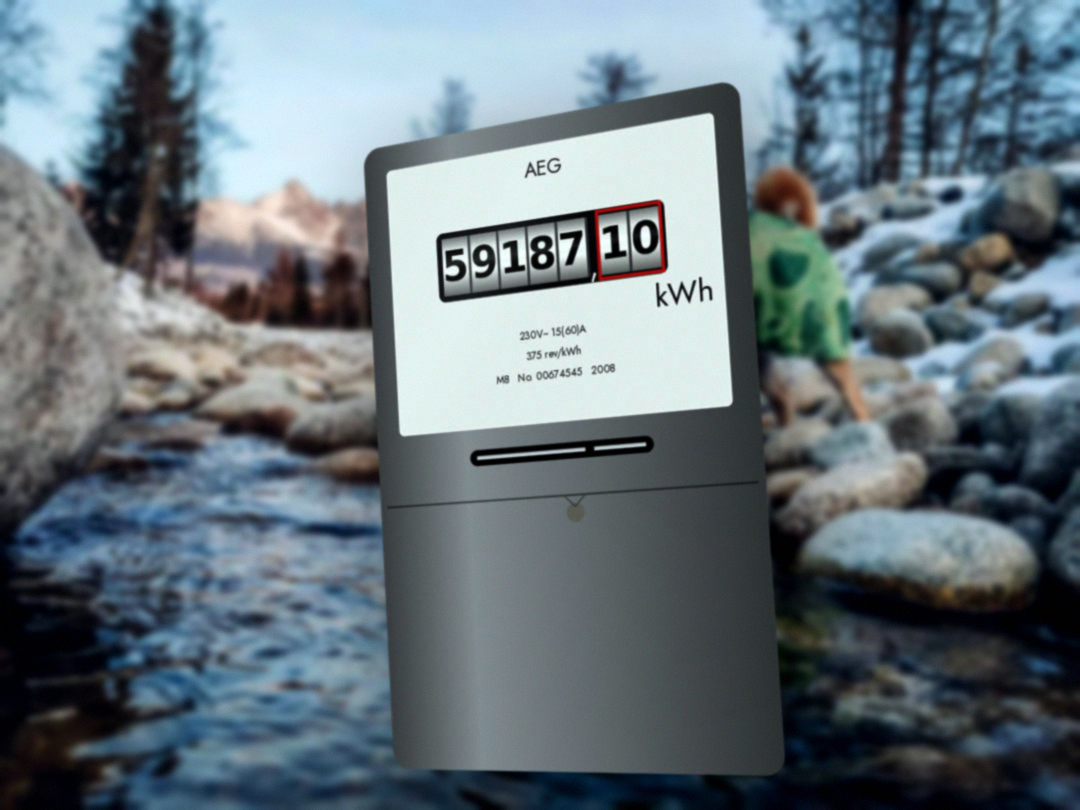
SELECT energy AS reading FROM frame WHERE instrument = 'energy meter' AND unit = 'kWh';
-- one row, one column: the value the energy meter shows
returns 59187.10 kWh
